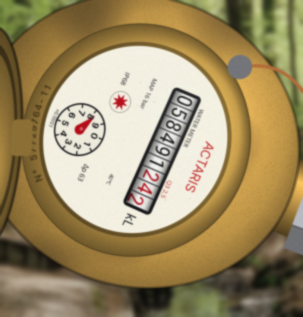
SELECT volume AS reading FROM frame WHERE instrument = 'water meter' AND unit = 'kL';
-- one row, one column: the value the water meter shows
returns 58491.2418 kL
